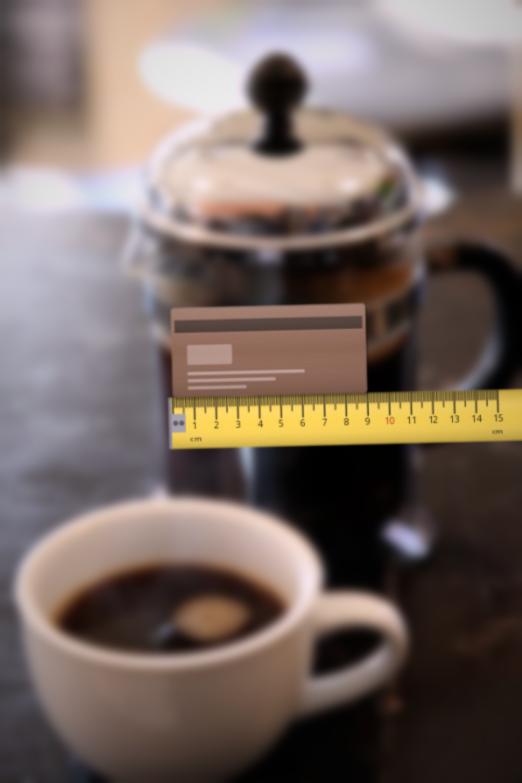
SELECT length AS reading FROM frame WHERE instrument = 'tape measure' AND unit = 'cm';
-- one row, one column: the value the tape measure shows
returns 9 cm
